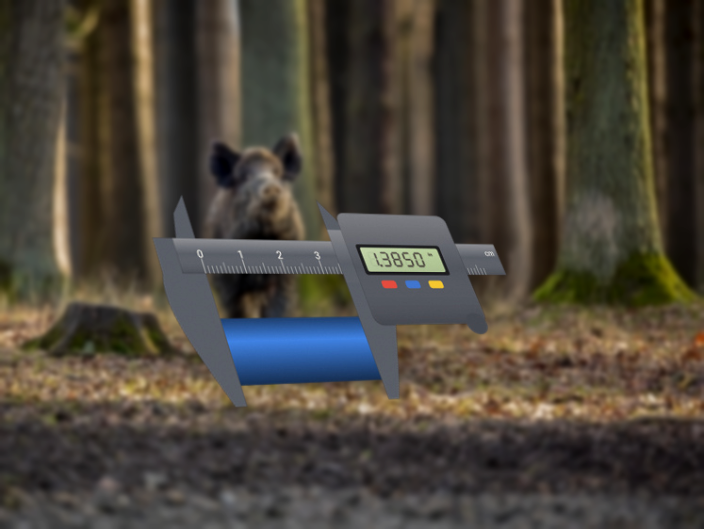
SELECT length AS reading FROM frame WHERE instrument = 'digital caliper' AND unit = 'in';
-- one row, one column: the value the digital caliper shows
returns 1.3850 in
